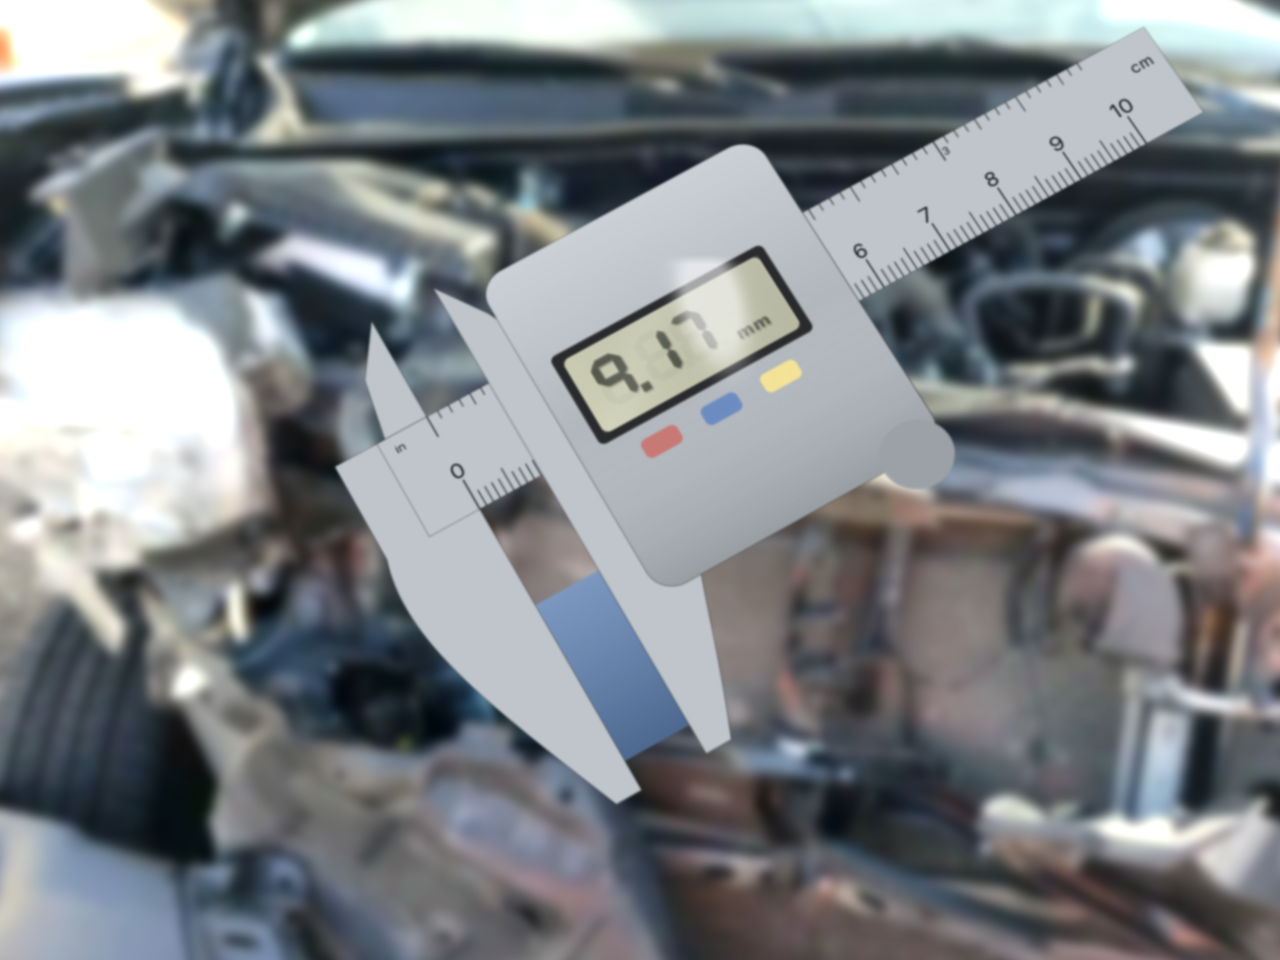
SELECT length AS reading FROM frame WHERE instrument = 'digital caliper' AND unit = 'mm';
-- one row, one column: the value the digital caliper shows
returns 9.17 mm
